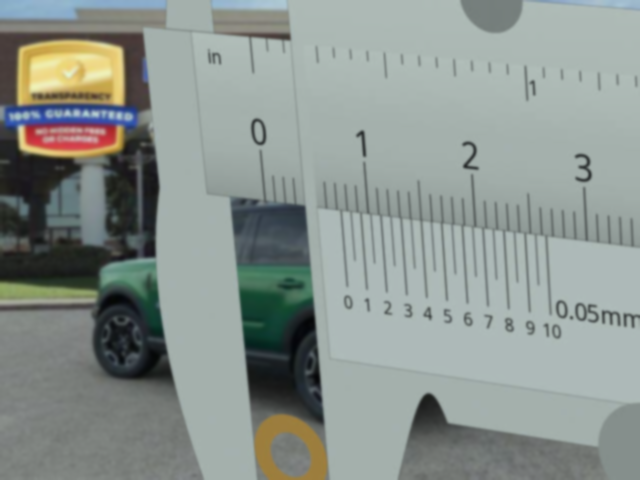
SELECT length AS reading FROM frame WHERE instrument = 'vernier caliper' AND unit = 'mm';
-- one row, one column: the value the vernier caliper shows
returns 7.4 mm
